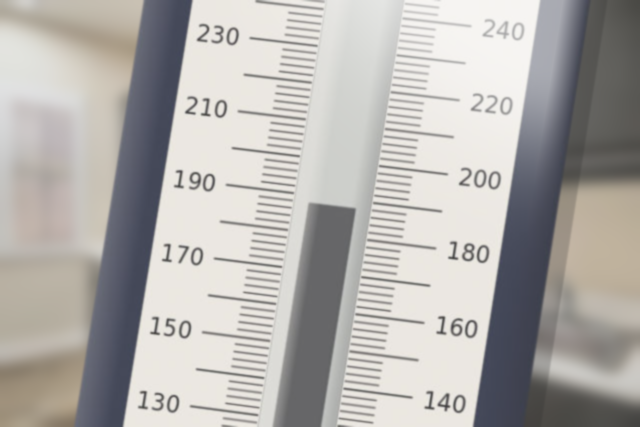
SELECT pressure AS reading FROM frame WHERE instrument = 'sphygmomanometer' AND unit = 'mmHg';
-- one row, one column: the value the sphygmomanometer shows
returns 188 mmHg
